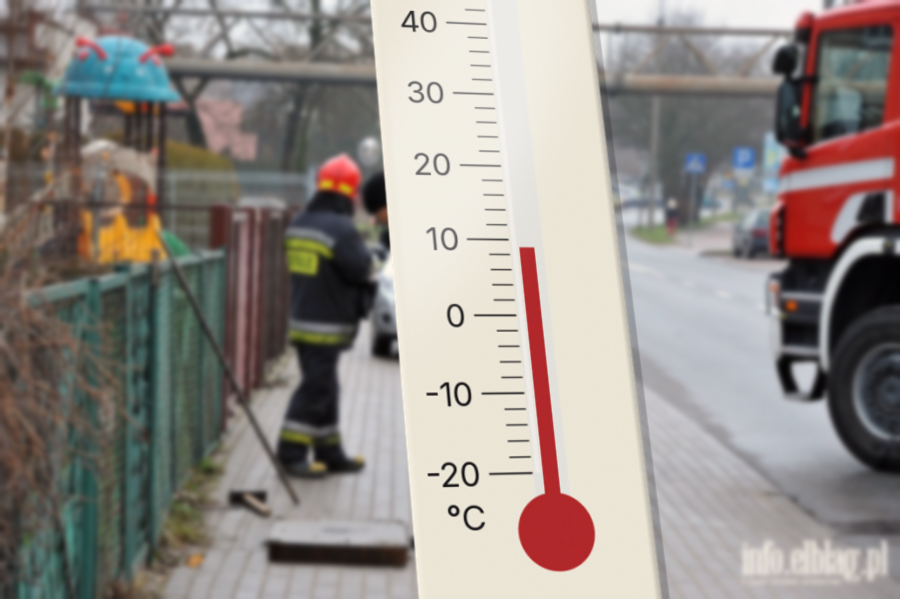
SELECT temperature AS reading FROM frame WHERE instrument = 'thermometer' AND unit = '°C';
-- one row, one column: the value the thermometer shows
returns 9 °C
